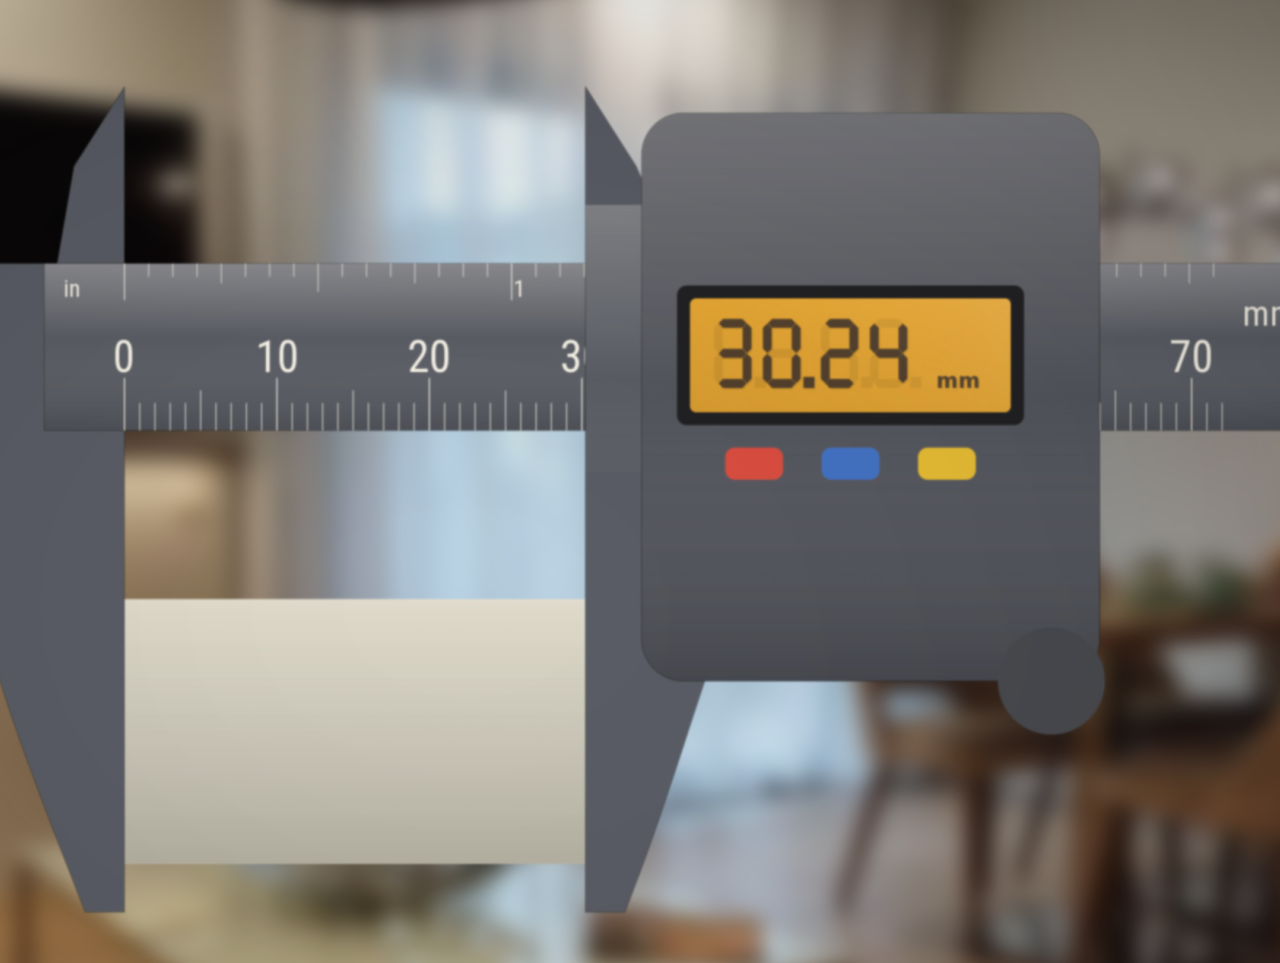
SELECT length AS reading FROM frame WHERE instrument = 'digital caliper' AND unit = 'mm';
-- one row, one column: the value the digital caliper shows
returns 30.24 mm
